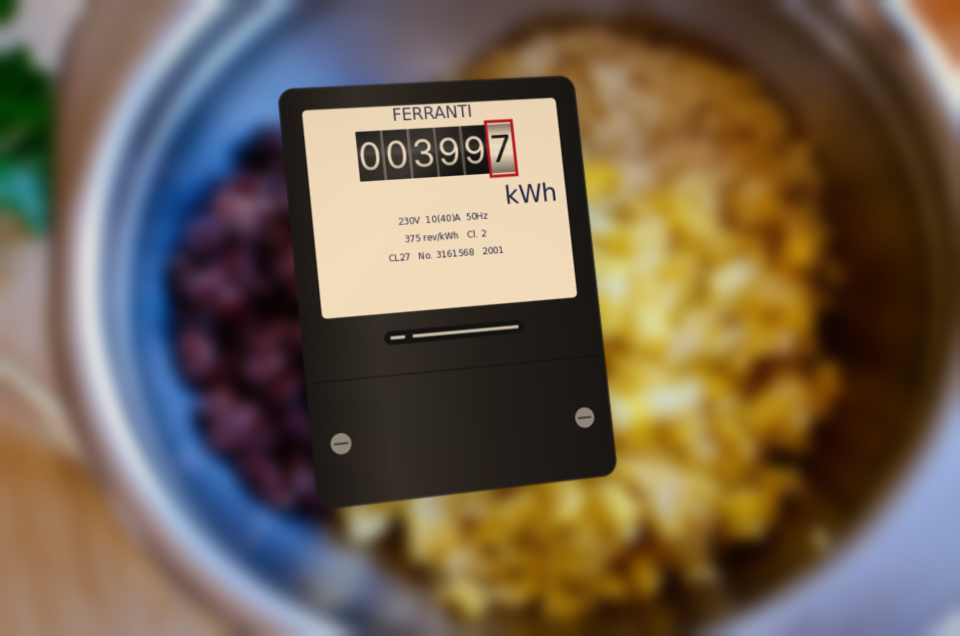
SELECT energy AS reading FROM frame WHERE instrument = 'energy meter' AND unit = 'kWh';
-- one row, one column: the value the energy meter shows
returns 399.7 kWh
